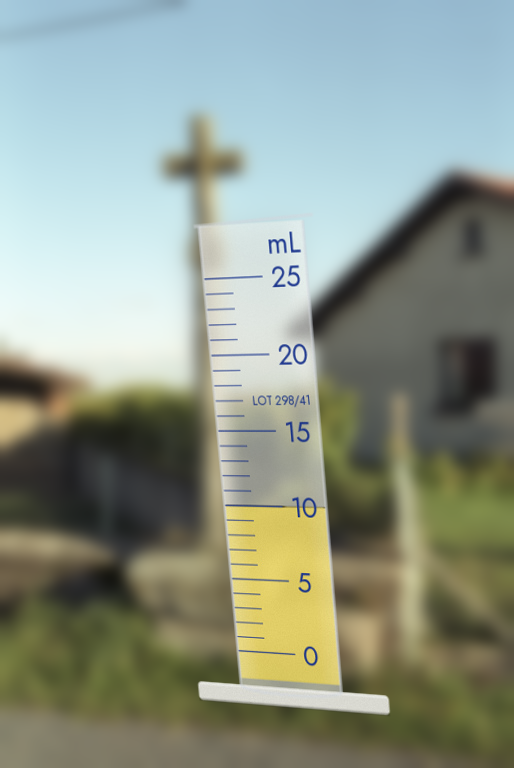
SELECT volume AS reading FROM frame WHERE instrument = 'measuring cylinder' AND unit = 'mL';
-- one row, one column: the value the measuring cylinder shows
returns 10 mL
